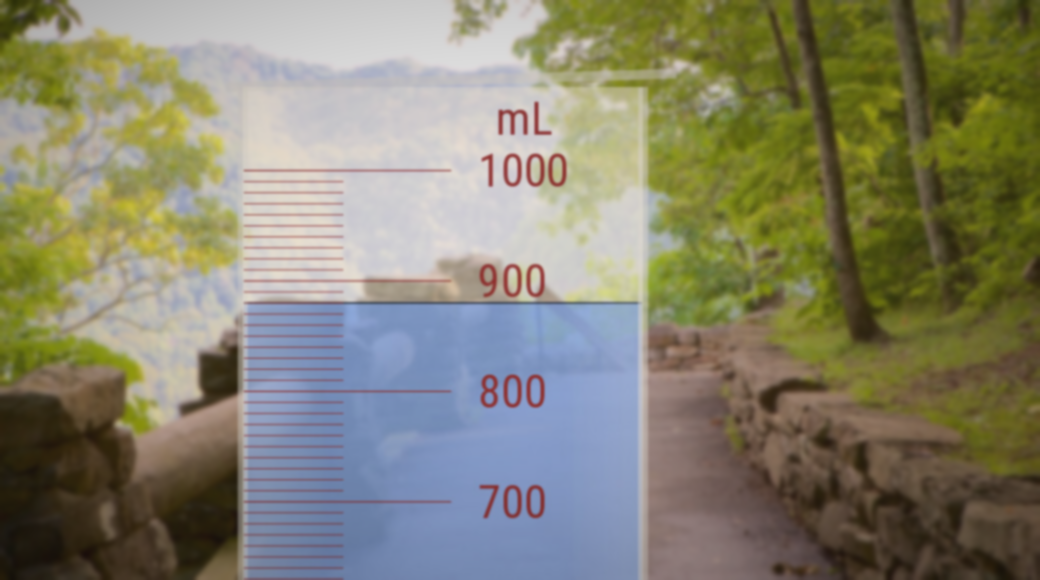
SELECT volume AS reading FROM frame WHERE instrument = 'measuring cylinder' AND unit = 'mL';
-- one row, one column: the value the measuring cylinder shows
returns 880 mL
